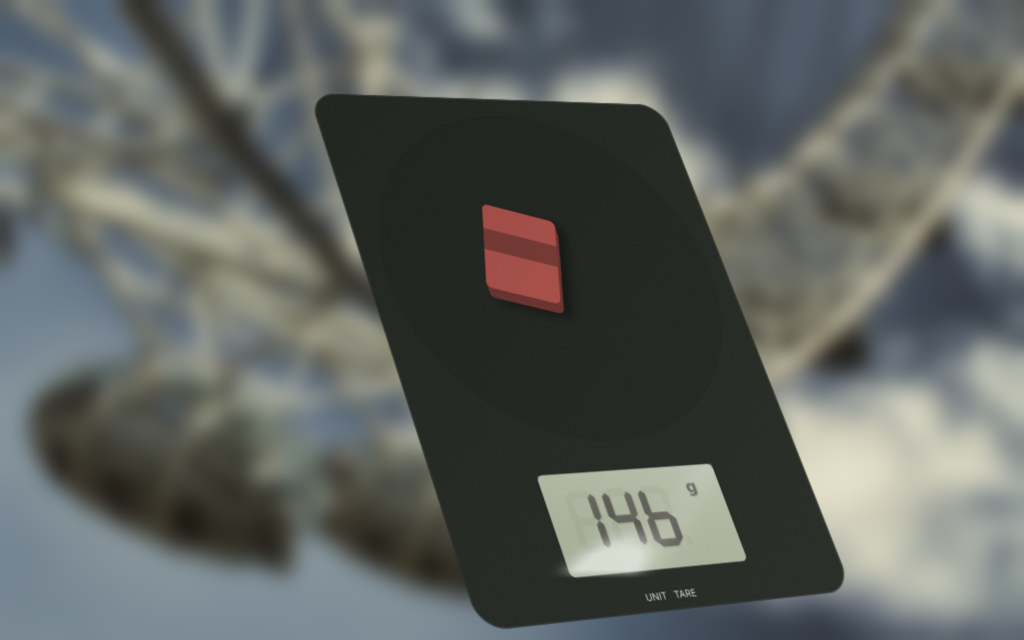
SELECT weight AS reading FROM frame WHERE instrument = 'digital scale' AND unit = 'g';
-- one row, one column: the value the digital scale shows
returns 146 g
